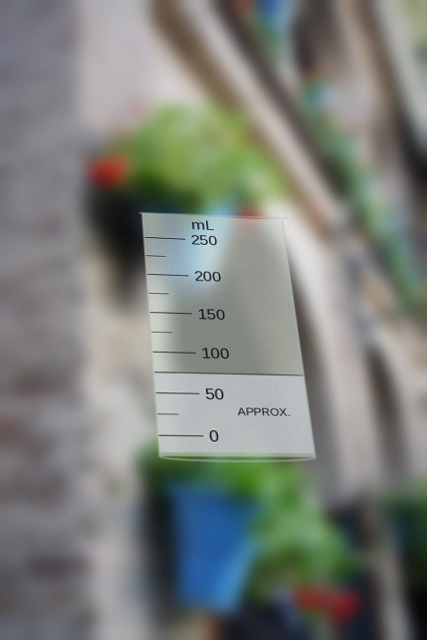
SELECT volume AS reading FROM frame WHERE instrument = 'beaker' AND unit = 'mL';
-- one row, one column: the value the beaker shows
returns 75 mL
